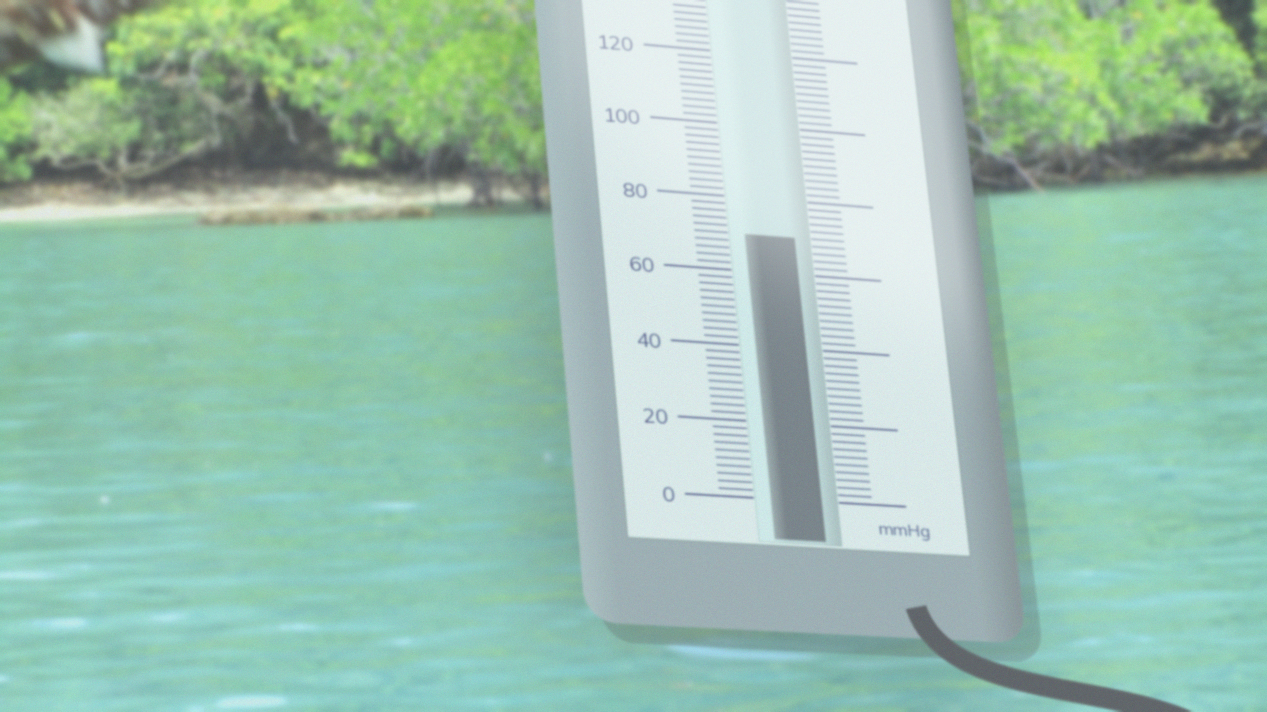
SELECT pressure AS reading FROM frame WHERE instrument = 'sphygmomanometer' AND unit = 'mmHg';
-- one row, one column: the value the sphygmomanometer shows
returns 70 mmHg
